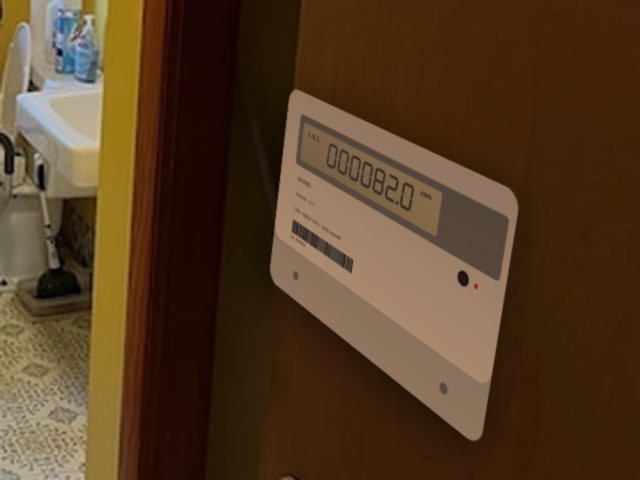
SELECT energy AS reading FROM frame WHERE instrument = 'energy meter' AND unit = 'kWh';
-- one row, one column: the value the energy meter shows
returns 82.0 kWh
